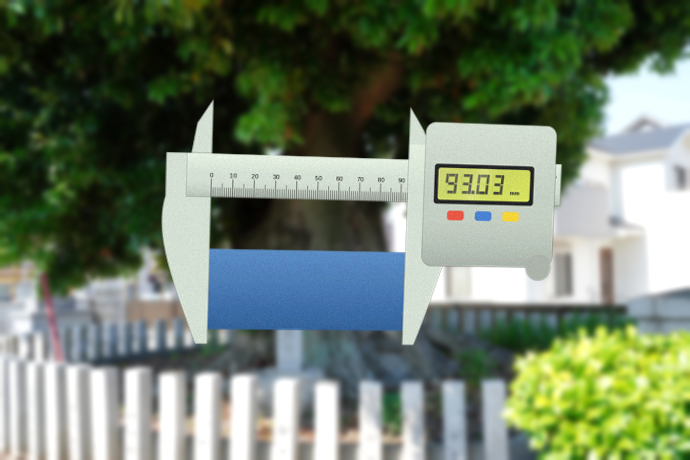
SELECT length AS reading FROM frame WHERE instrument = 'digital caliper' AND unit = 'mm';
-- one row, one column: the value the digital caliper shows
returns 93.03 mm
